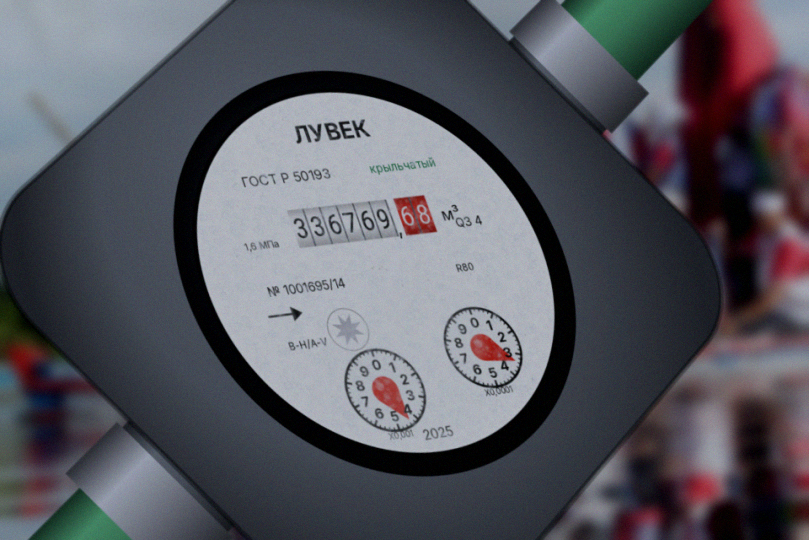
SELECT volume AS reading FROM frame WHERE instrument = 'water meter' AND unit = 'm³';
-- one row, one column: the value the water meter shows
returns 336769.6843 m³
